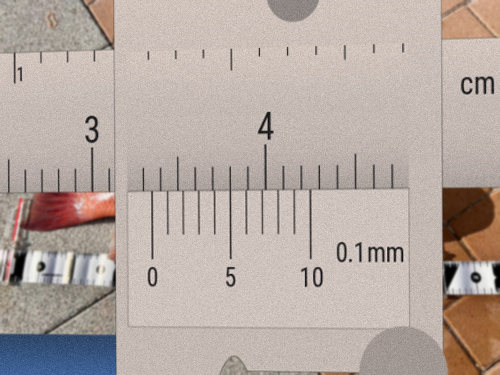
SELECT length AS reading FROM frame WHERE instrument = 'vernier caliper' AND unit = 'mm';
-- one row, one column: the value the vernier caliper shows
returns 33.5 mm
